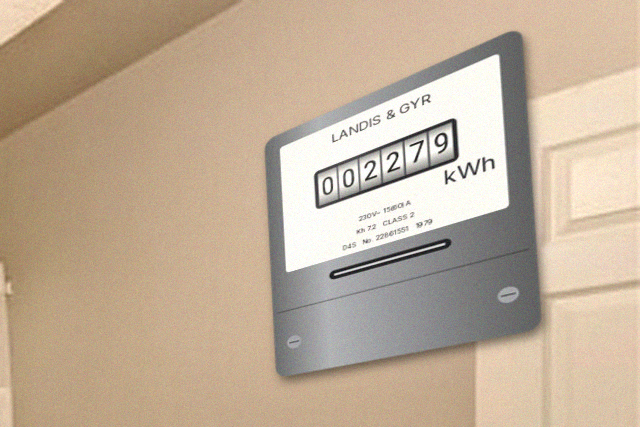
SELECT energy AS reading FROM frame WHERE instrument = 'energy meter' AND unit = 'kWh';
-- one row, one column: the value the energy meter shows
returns 2279 kWh
